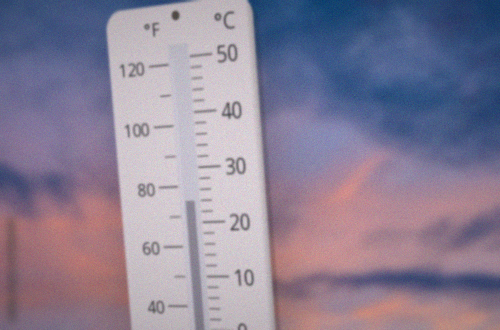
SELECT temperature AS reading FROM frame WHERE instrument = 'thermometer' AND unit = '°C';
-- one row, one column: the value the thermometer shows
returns 24 °C
